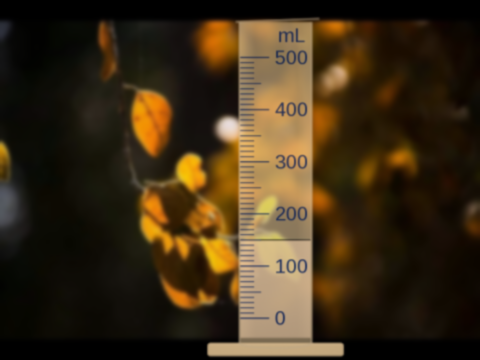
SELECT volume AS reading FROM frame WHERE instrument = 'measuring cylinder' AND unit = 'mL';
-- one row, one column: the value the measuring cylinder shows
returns 150 mL
